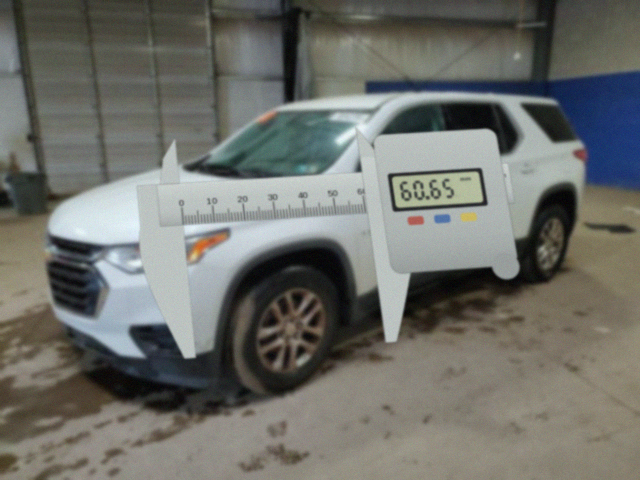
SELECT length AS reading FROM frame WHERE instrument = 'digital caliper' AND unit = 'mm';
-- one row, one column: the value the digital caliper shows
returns 60.65 mm
